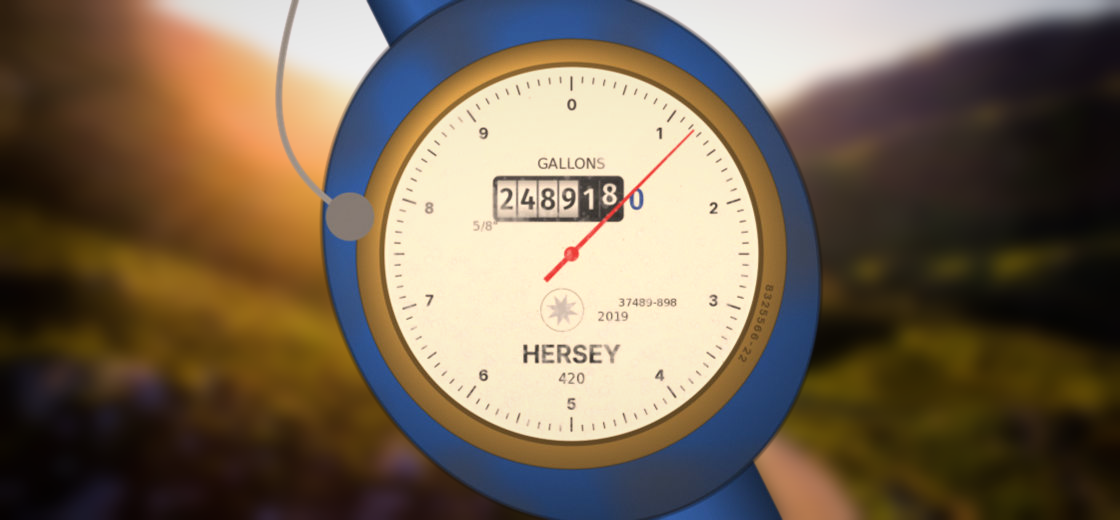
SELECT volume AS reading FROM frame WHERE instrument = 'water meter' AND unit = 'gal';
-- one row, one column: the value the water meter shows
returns 2489181.2 gal
